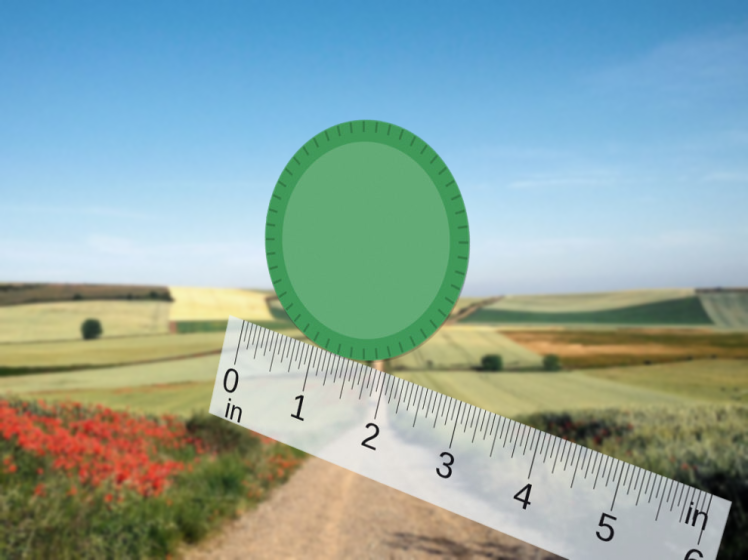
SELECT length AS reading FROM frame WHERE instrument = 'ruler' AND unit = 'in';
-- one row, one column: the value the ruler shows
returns 2.6875 in
